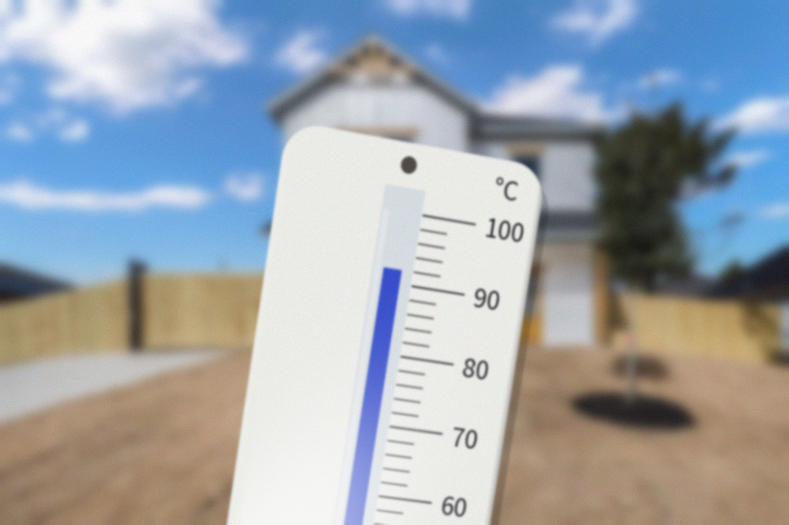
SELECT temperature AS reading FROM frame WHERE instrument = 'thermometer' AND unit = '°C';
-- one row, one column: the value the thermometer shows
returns 92 °C
